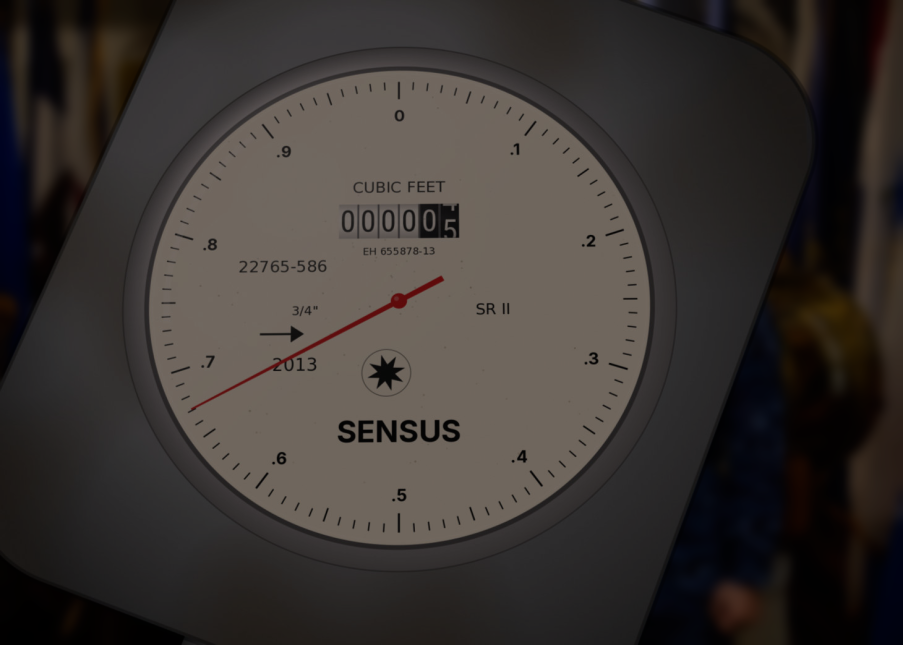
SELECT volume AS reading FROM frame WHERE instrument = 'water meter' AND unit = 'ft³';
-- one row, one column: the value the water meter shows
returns 4.67 ft³
